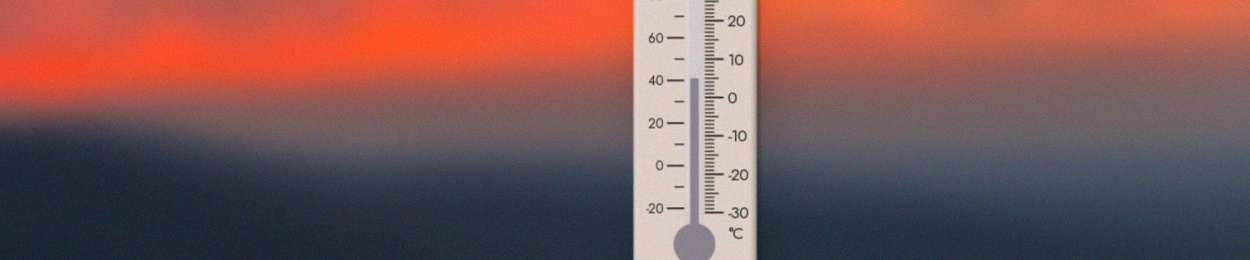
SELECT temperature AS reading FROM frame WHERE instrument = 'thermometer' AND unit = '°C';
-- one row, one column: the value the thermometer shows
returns 5 °C
